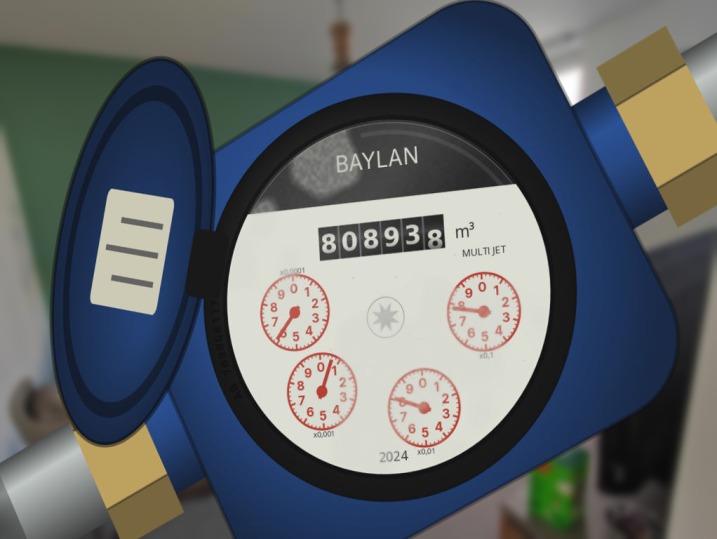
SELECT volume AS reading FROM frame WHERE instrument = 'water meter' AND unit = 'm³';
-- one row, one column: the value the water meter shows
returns 808937.7806 m³
